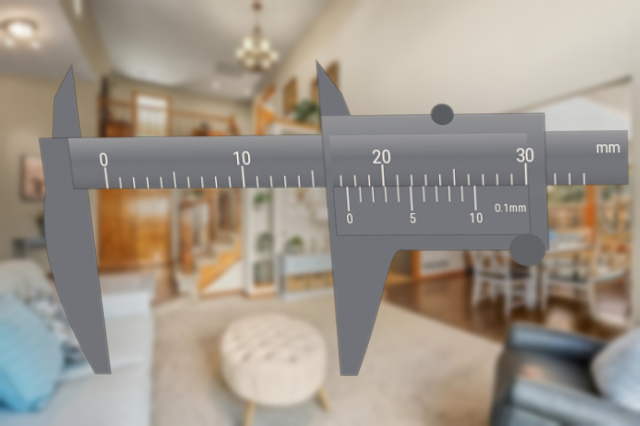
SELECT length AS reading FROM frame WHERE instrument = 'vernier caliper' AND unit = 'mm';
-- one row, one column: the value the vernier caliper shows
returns 17.4 mm
